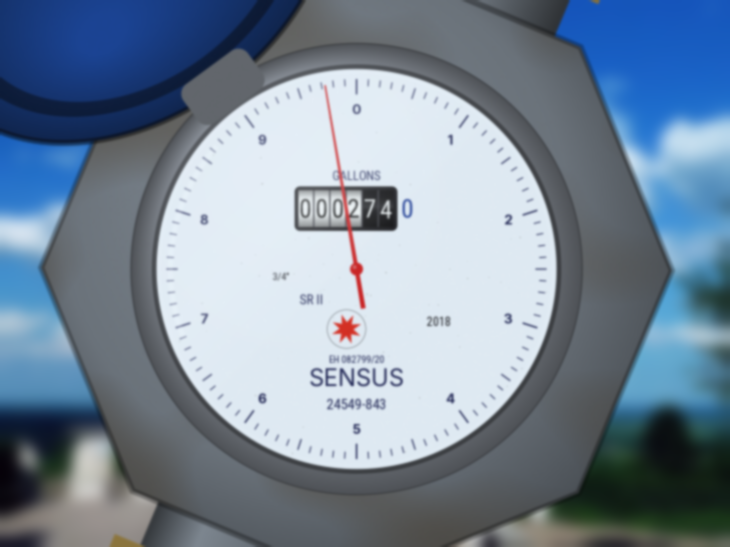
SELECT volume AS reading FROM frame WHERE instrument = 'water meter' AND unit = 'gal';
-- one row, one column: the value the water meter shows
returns 2739.7 gal
